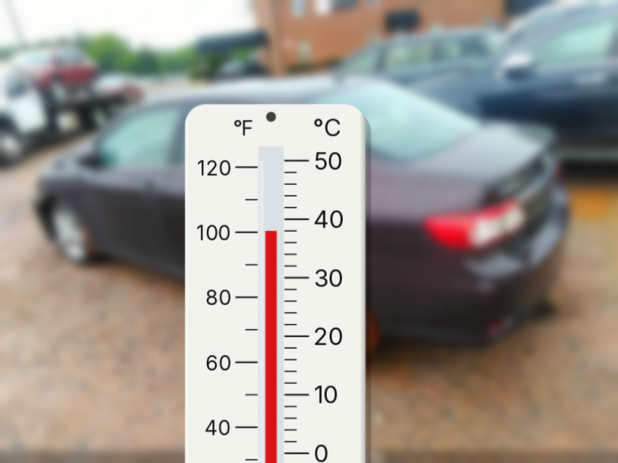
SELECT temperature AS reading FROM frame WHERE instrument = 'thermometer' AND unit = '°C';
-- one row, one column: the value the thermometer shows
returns 38 °C
